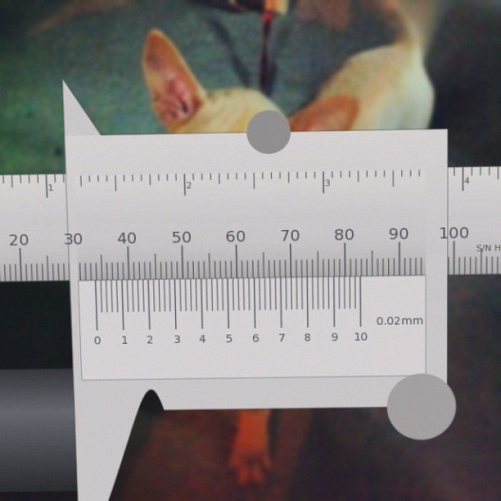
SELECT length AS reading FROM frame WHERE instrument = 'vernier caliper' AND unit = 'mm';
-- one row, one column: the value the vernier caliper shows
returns 33.8 mm
